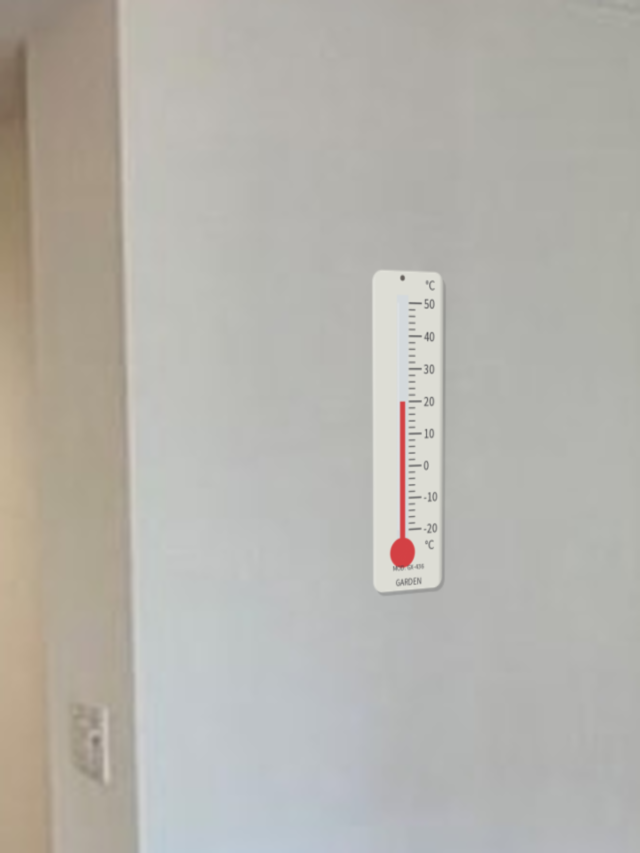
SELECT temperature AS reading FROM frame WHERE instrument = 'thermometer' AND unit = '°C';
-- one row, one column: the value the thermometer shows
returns 20 °C
